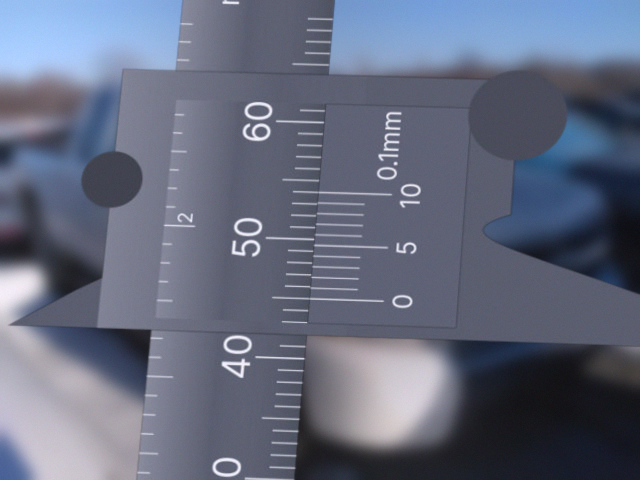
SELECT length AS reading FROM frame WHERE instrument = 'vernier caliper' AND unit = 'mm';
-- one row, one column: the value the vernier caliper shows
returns 45.0 mm
